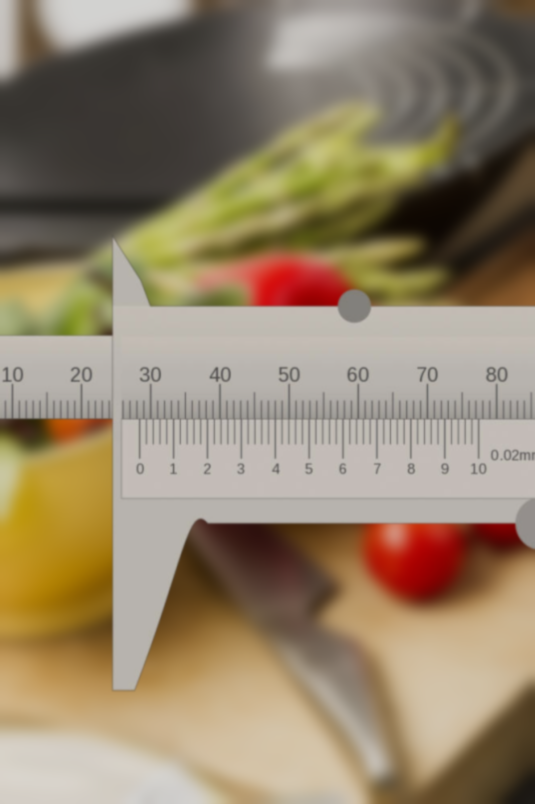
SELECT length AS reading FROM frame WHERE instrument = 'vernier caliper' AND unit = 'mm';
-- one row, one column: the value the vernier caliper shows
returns 28.4 mm
